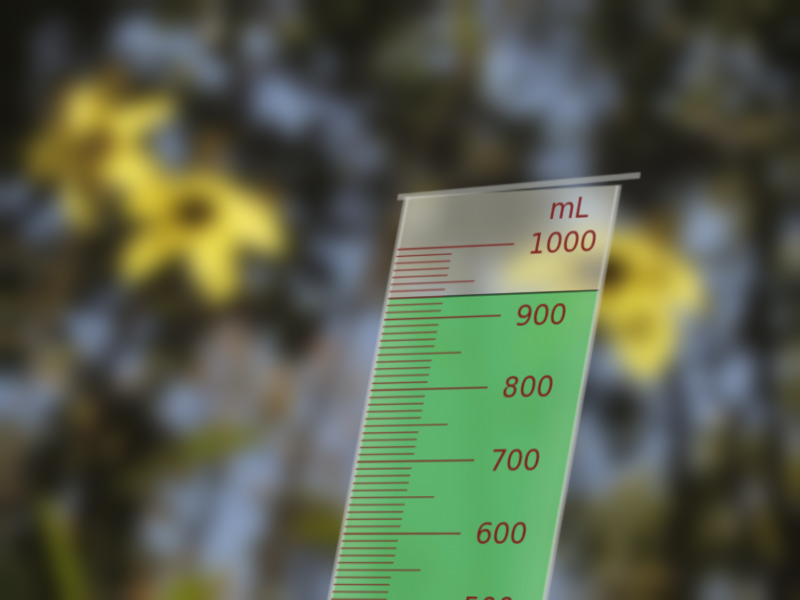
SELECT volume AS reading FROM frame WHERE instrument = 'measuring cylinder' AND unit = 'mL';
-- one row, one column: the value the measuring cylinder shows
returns 930 mL
